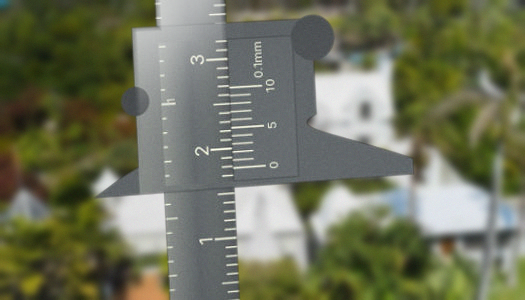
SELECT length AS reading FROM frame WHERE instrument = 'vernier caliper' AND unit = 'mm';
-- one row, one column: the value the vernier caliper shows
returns 17.8 mm
